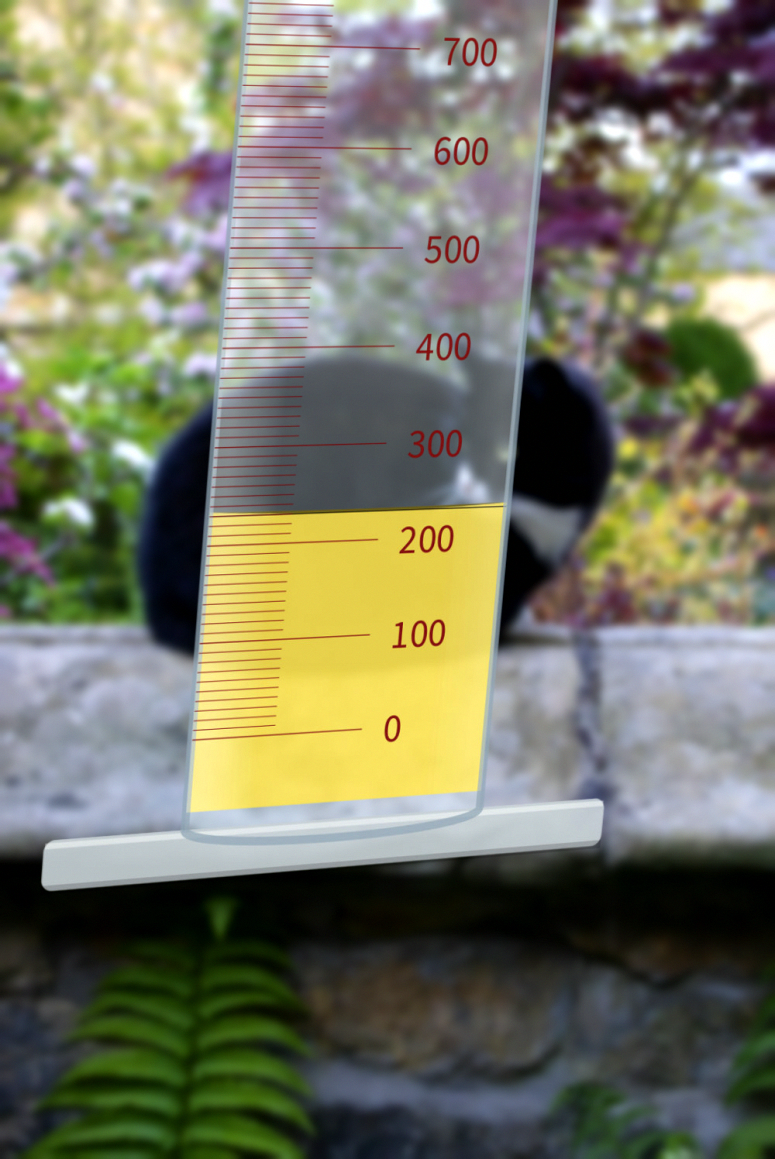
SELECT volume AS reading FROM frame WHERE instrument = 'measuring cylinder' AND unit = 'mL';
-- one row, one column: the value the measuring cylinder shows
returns 230 mL
